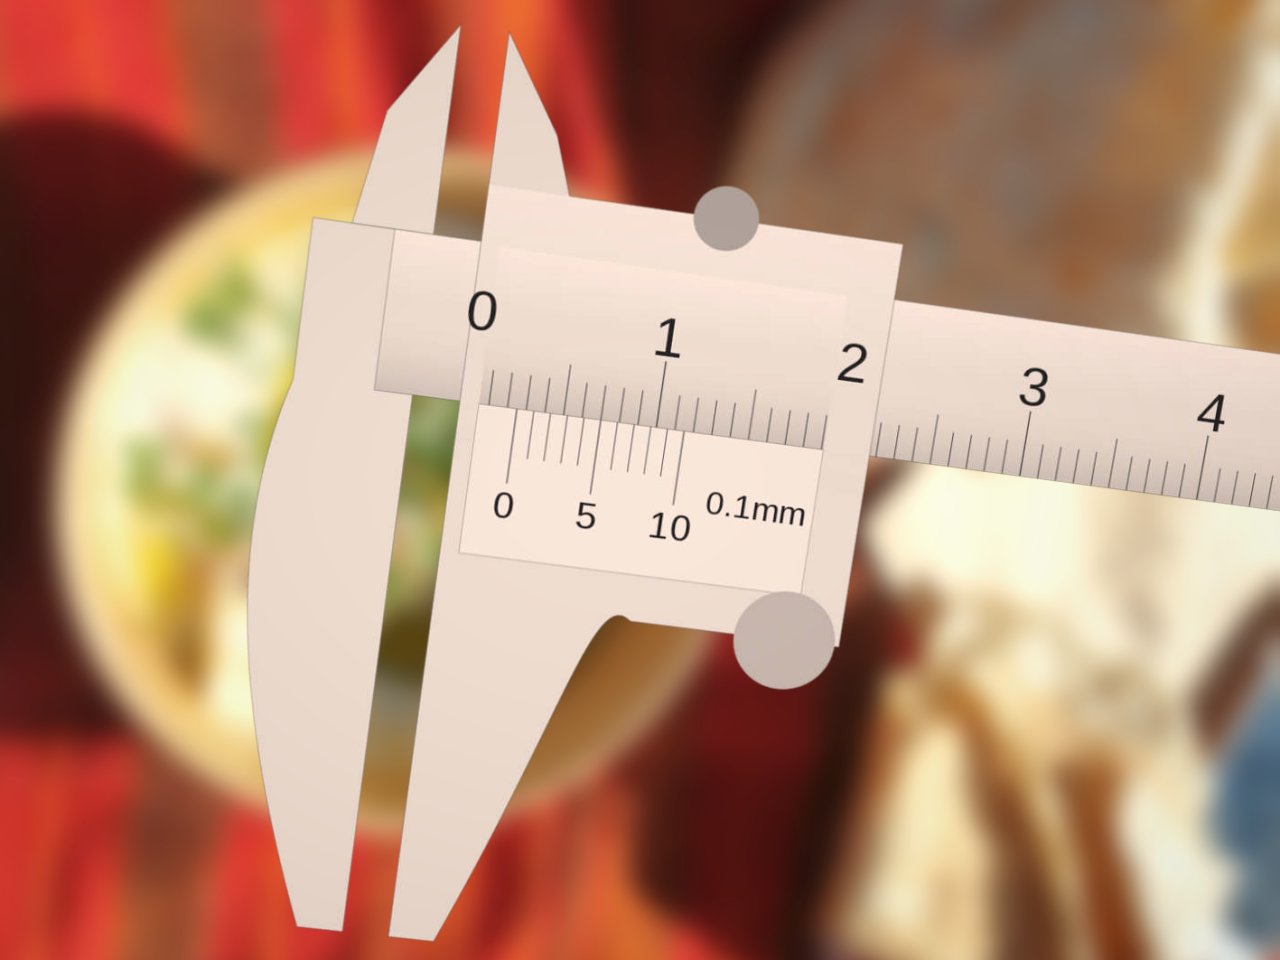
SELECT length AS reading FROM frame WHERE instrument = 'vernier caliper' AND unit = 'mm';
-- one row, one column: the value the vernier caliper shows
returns 2.5 mm
